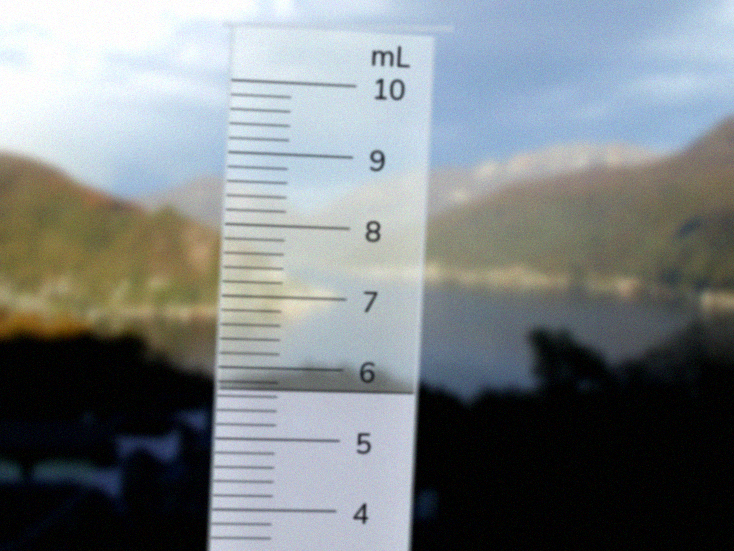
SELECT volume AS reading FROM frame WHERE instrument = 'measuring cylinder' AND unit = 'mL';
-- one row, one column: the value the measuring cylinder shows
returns 5.7 mL
